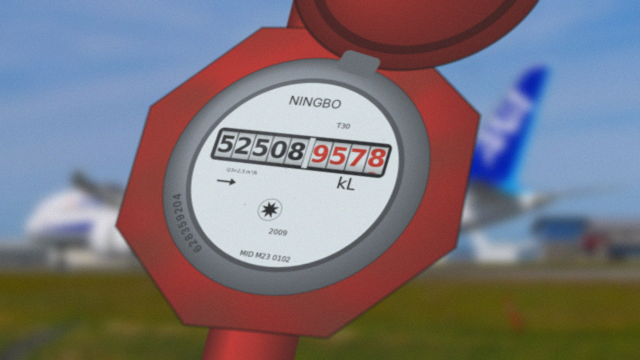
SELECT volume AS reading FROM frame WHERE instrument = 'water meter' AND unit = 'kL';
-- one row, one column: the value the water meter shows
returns 52508.9578 kL
